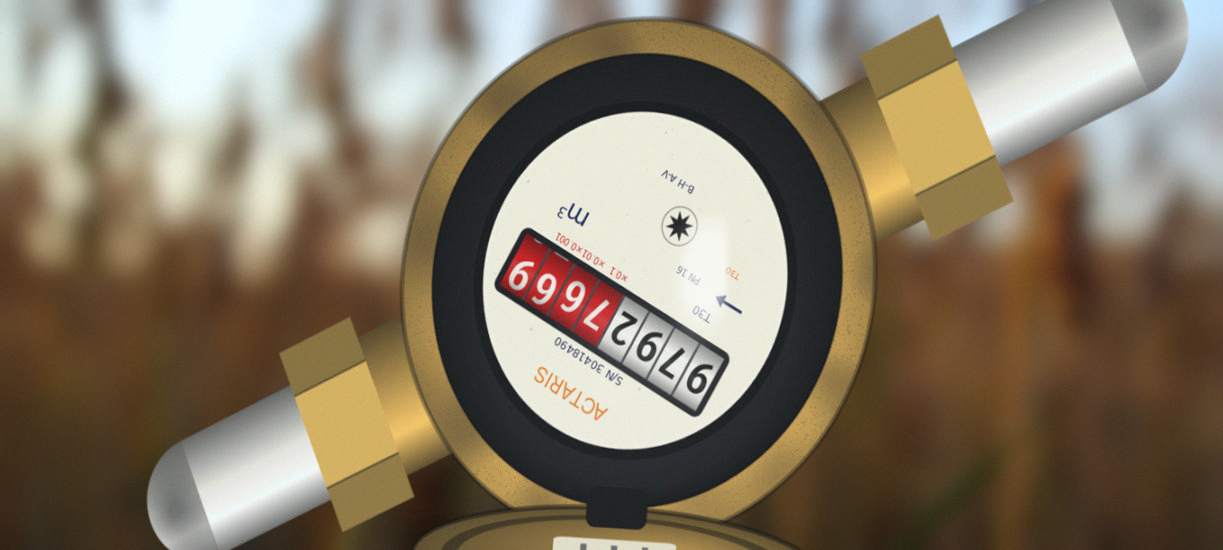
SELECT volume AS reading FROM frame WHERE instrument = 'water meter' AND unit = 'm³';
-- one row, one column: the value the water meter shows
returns 9792.7669 m³
